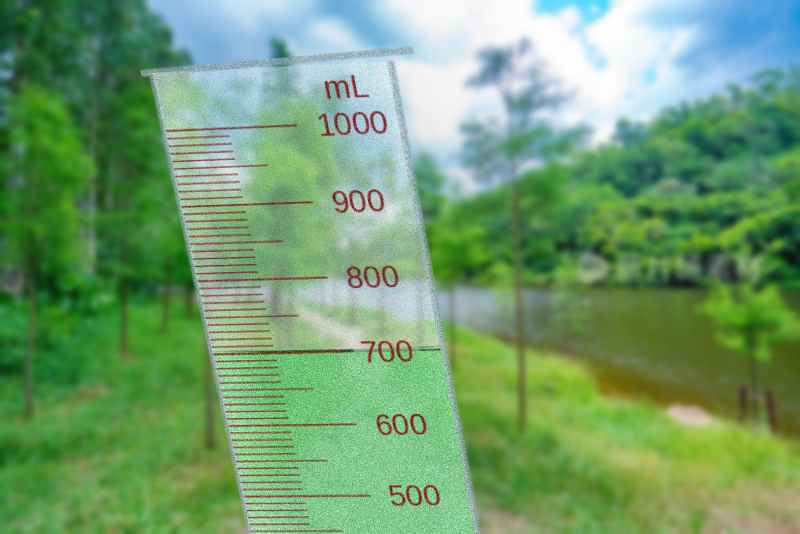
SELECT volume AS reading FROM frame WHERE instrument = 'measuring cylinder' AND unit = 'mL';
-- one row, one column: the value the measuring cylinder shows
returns 700 mL
